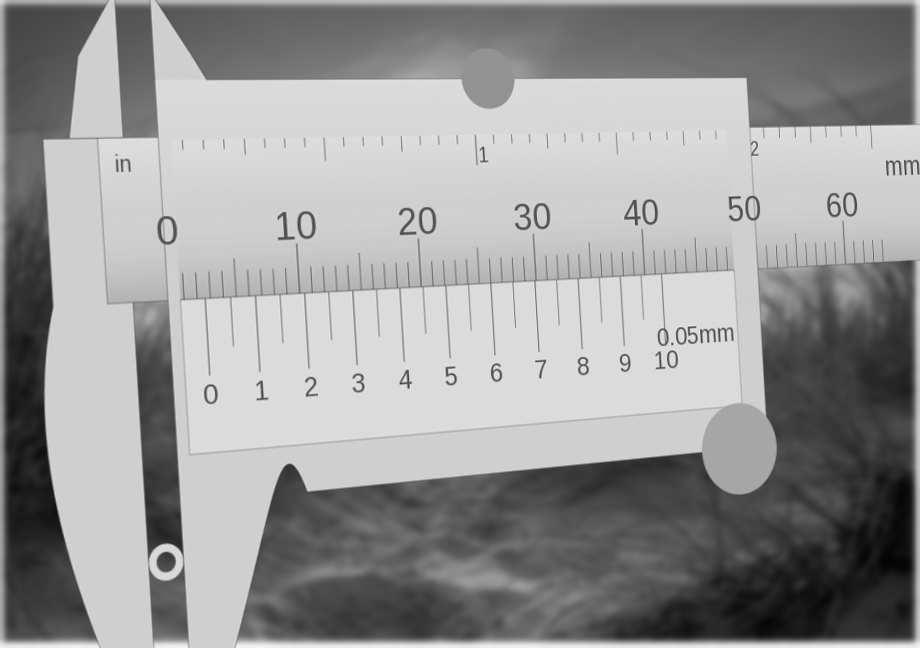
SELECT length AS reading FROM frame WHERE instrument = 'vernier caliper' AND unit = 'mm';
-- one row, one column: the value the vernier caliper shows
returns 2.6 mm
